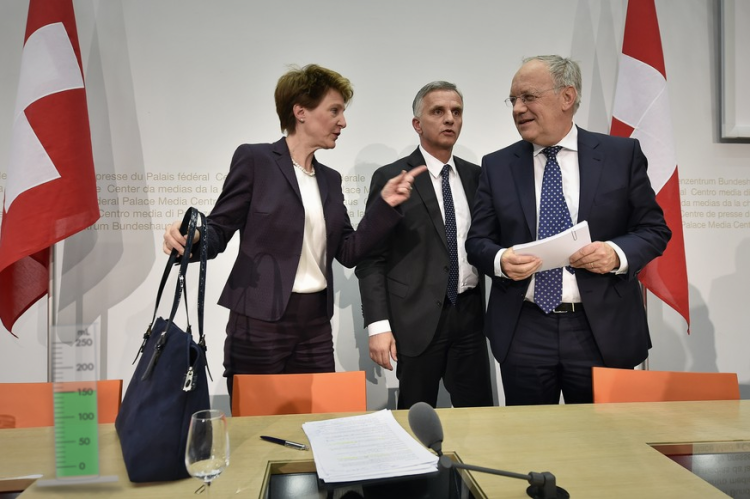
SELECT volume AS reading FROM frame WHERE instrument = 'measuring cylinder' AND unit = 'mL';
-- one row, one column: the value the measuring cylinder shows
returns 150 mL
